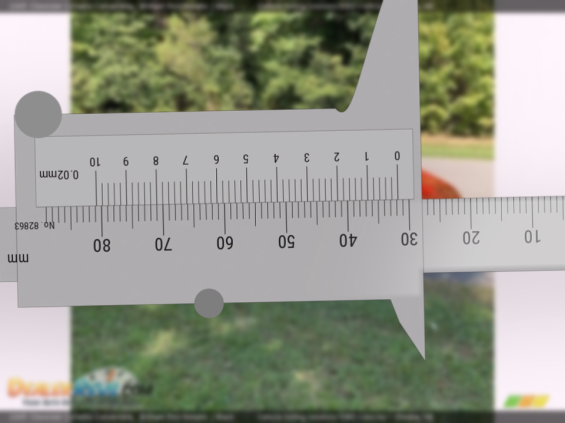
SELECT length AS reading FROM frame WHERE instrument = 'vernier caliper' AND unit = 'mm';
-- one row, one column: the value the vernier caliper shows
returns 31.8 mm
